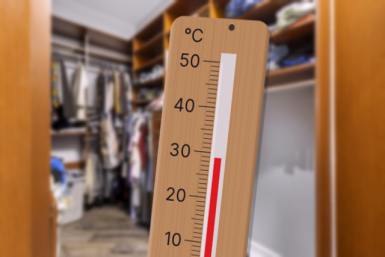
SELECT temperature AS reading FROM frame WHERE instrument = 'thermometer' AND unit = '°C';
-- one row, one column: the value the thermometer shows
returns 29 °C
